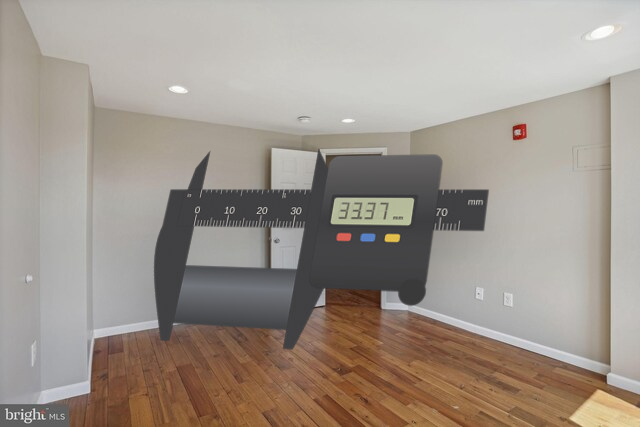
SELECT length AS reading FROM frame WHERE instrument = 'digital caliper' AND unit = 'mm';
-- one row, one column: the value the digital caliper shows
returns 33.37 mm
